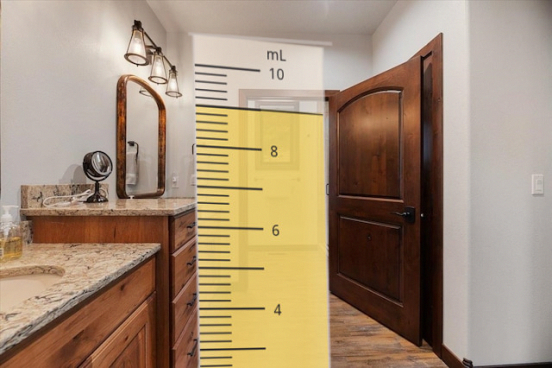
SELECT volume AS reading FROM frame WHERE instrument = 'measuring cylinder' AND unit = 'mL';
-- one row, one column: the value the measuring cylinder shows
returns 9 mL
